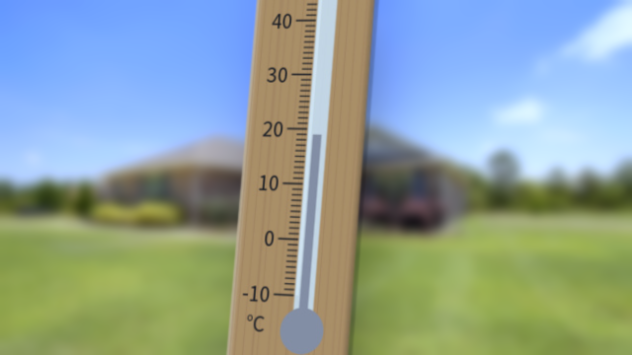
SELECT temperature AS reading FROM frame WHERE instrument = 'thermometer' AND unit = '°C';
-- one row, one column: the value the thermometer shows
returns 19 °C
